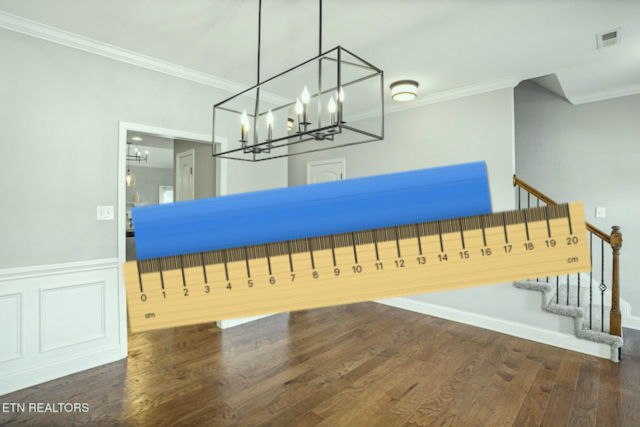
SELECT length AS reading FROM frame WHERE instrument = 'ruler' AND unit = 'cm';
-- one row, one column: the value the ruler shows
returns 16.5 cm
